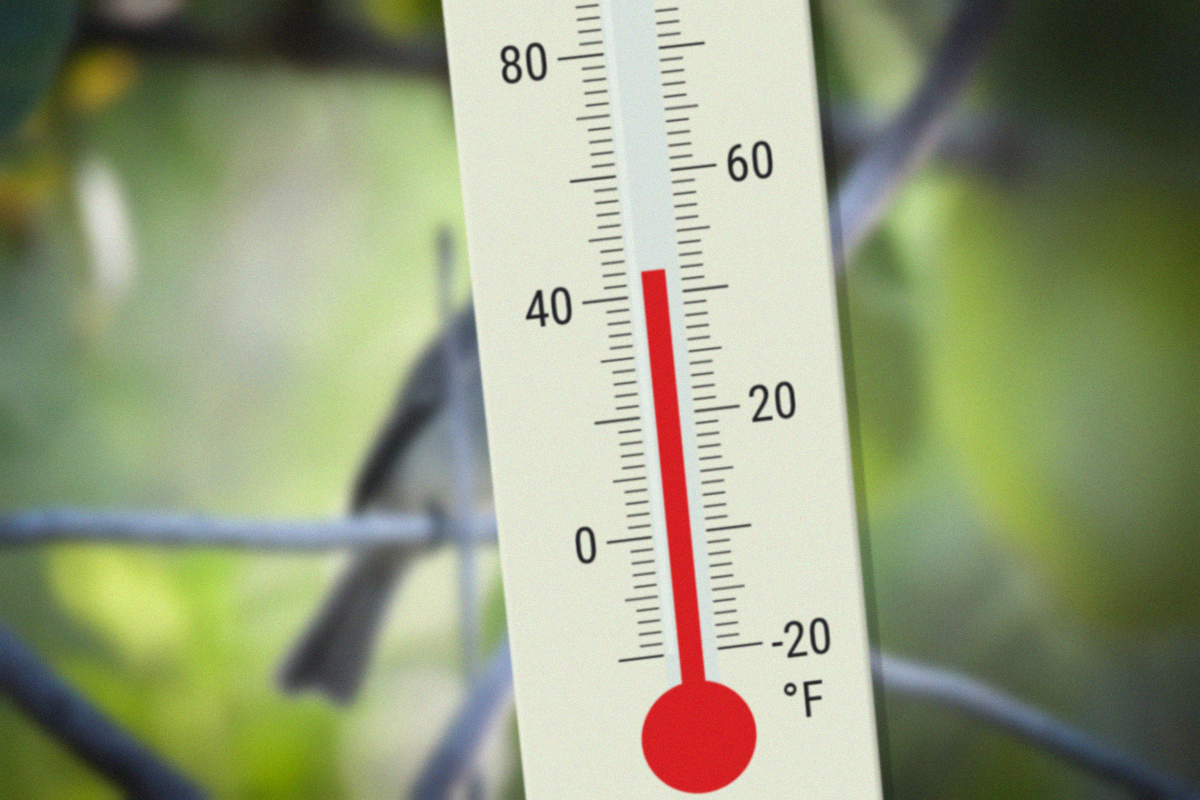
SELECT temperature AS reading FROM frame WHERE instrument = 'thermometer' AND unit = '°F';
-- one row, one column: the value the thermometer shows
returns 44 °F
